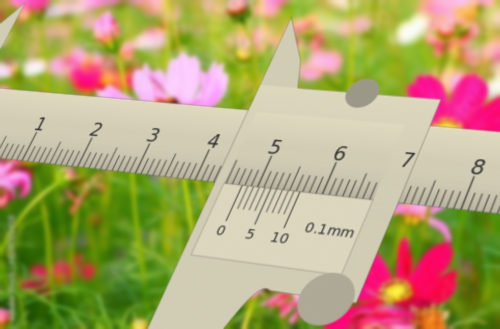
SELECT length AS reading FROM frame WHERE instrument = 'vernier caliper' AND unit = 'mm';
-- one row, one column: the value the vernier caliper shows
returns 47.6 mm
